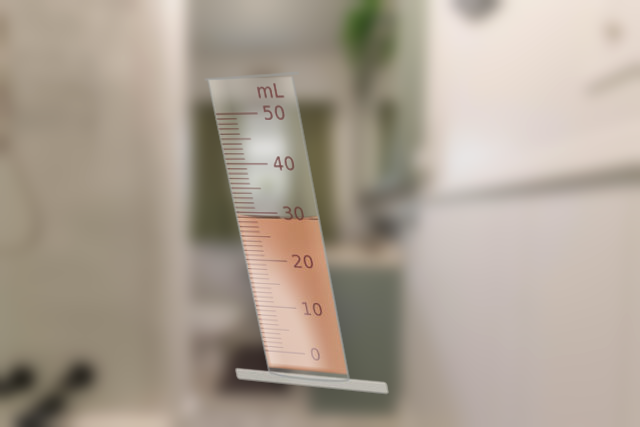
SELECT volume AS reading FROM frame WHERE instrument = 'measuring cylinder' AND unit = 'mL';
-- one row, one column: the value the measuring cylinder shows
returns 29 mL
